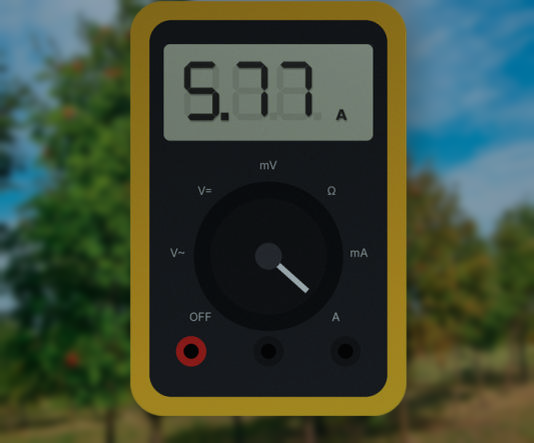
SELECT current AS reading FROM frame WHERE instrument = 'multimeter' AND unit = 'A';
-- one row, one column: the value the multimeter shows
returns 5.77 A
